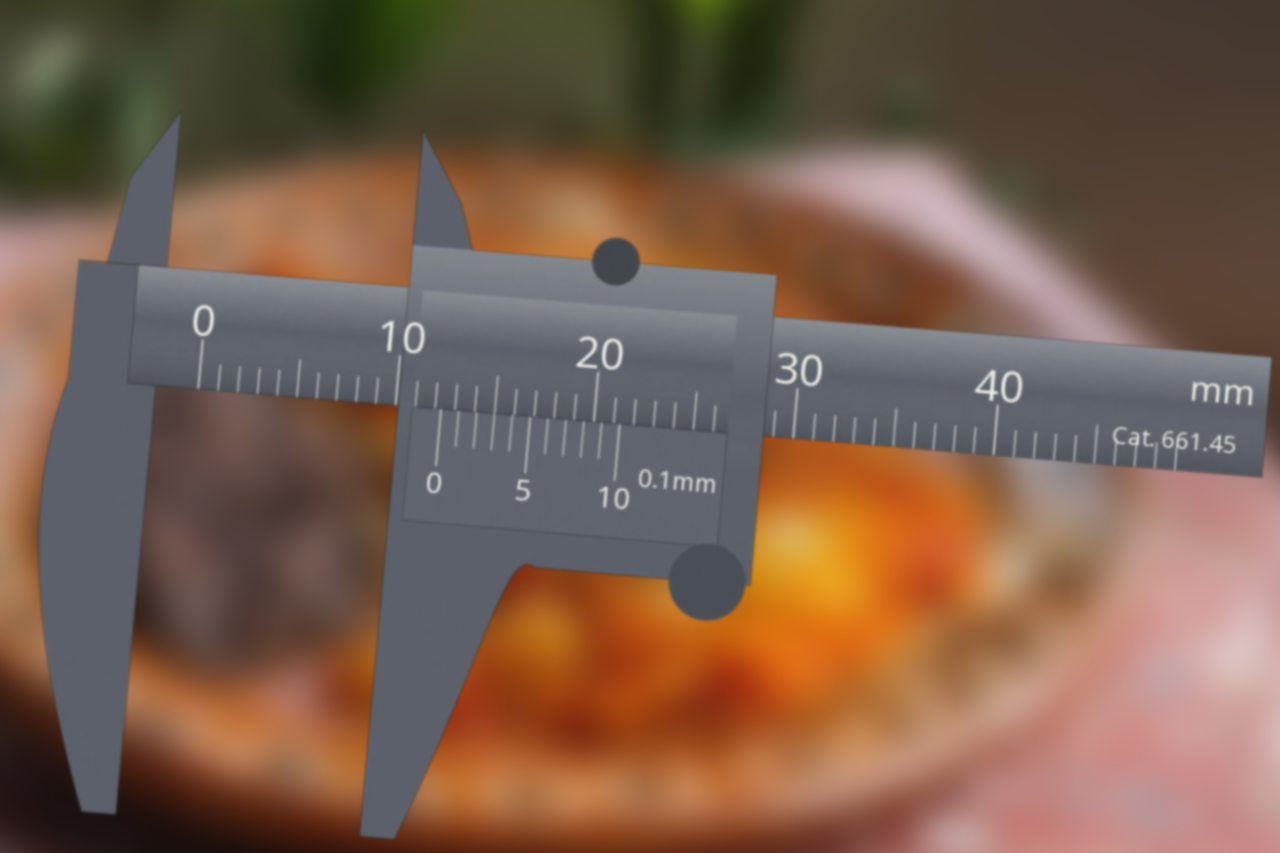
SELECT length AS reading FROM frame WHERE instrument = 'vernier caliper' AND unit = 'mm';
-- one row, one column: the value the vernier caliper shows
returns 12.3 mm
